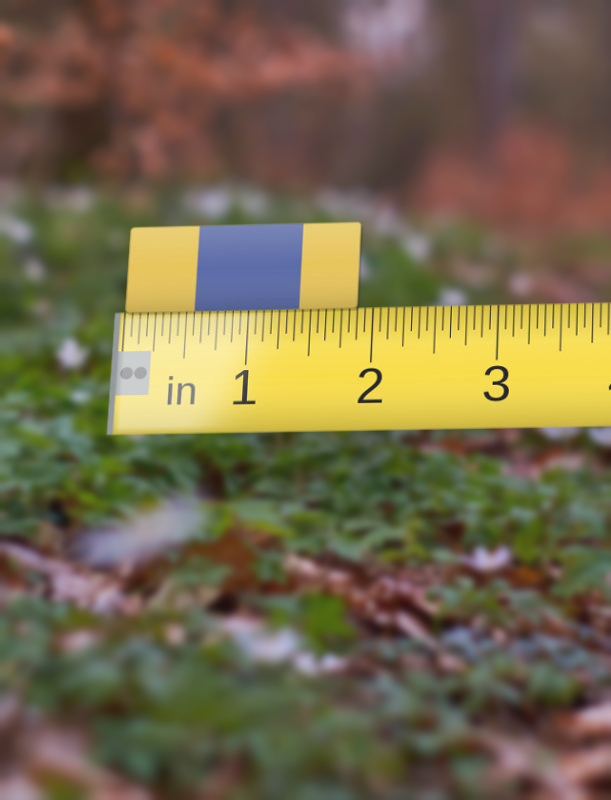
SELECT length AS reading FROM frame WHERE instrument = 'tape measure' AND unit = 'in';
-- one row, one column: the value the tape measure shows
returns 1.875 in
